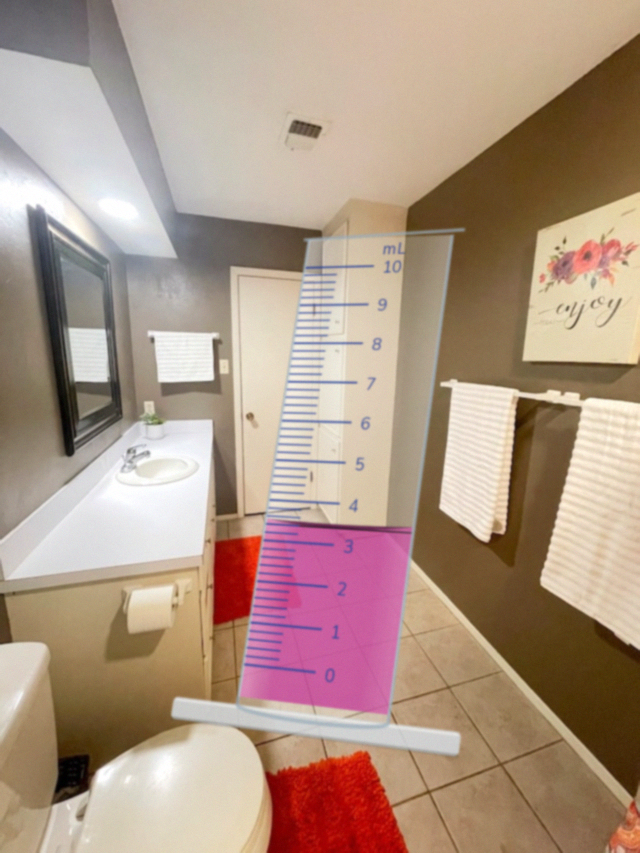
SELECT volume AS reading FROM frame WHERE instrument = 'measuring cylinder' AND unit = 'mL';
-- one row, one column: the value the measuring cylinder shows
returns 3.4 mL
